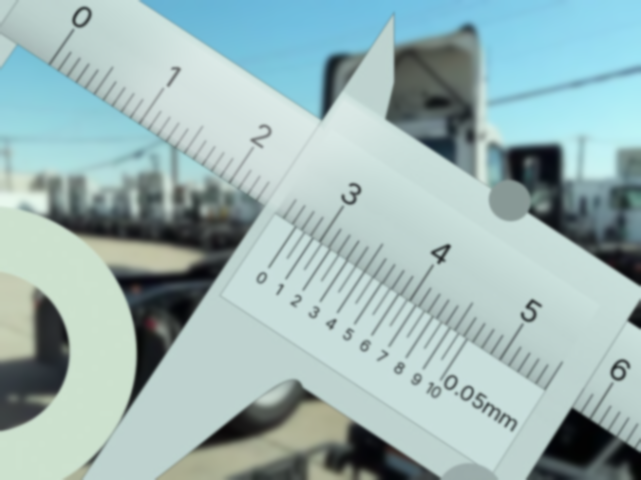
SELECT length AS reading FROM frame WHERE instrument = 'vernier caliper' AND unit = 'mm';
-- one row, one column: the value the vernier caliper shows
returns 27.4 mm
